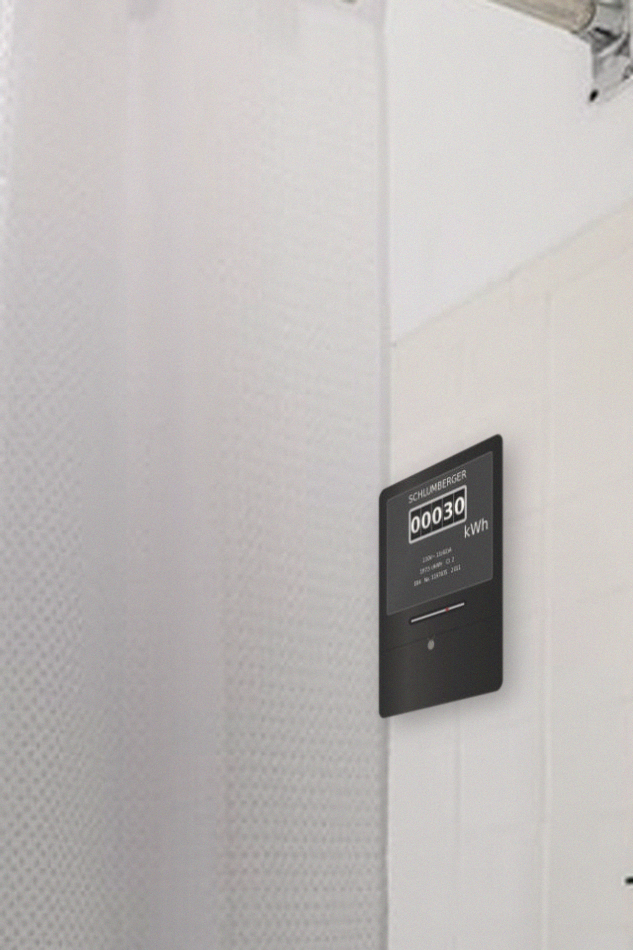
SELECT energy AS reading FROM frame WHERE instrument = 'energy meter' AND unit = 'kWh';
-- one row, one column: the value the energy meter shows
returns 30 kWh
